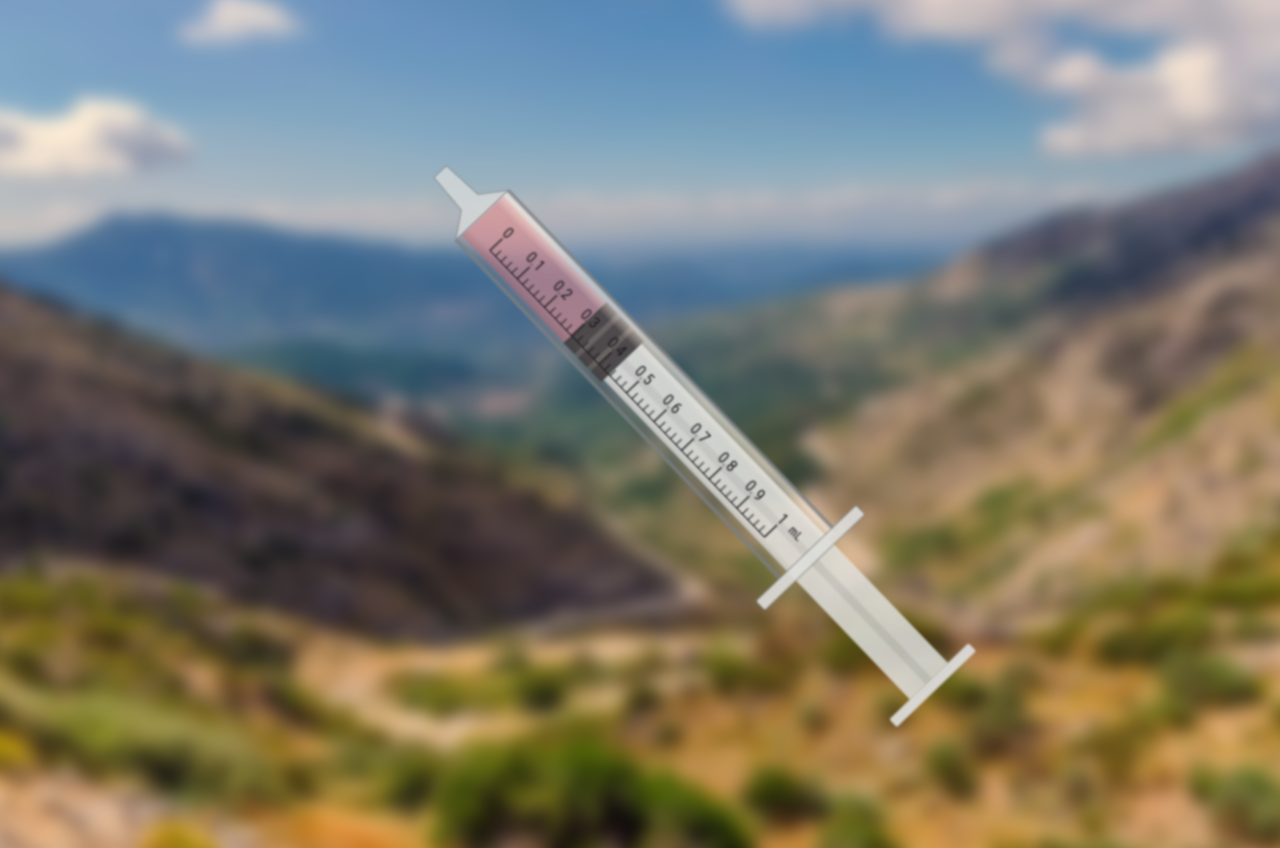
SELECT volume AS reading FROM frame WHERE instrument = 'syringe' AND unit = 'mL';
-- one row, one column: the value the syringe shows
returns 0.3 mL
